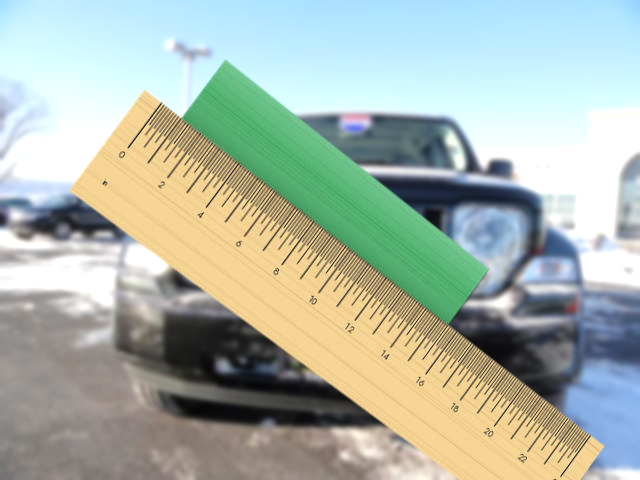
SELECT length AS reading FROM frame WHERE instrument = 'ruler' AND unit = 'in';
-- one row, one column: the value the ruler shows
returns 14.5 in
